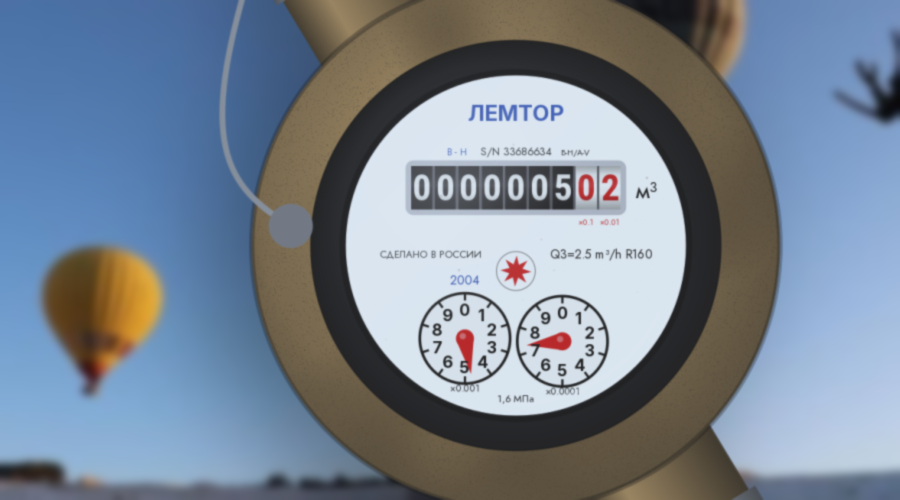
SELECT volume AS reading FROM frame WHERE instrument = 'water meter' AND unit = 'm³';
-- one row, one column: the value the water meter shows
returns 5.0247 m³
